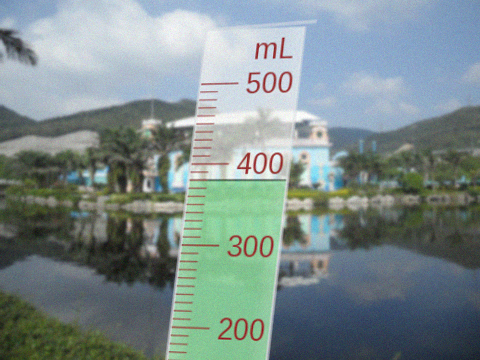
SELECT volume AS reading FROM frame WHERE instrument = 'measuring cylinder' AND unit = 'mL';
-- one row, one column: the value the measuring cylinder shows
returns 380 mL
